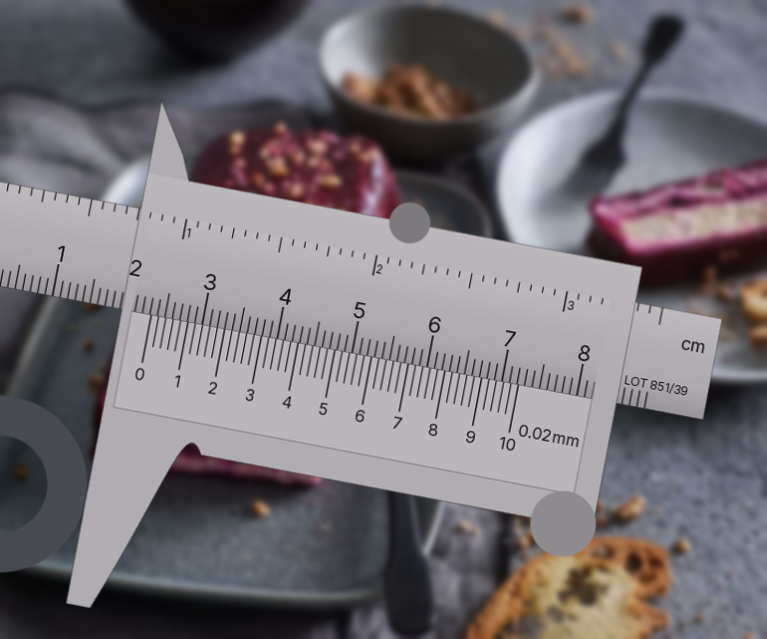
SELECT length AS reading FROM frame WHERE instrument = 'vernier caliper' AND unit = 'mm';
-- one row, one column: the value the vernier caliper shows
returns 23.2 mm
